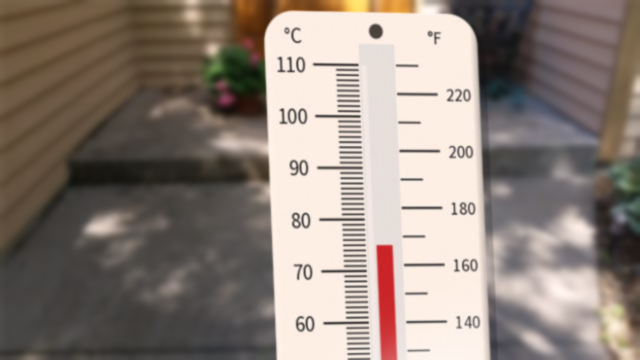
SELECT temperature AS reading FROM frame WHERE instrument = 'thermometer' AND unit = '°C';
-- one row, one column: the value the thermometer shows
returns 75 °C
